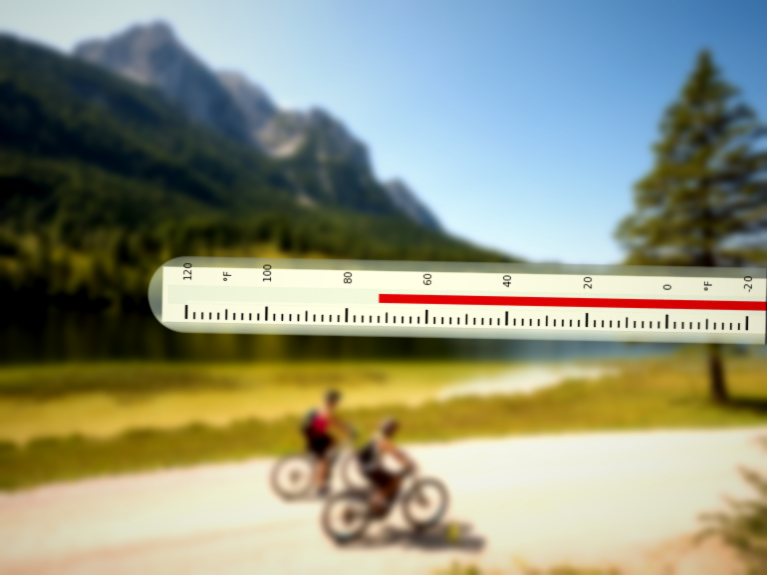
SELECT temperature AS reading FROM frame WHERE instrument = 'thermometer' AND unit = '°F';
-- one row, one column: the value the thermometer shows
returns 72 °F
